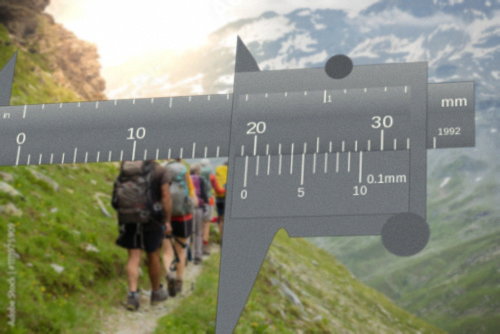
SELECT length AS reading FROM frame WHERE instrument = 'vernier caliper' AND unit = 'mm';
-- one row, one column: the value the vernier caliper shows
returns 19.4 mm
